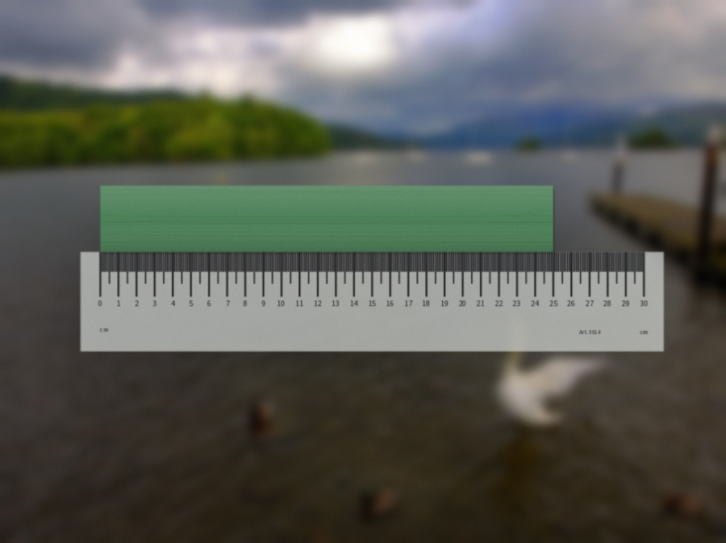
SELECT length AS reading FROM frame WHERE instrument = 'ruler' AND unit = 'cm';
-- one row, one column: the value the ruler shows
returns 25 cm
